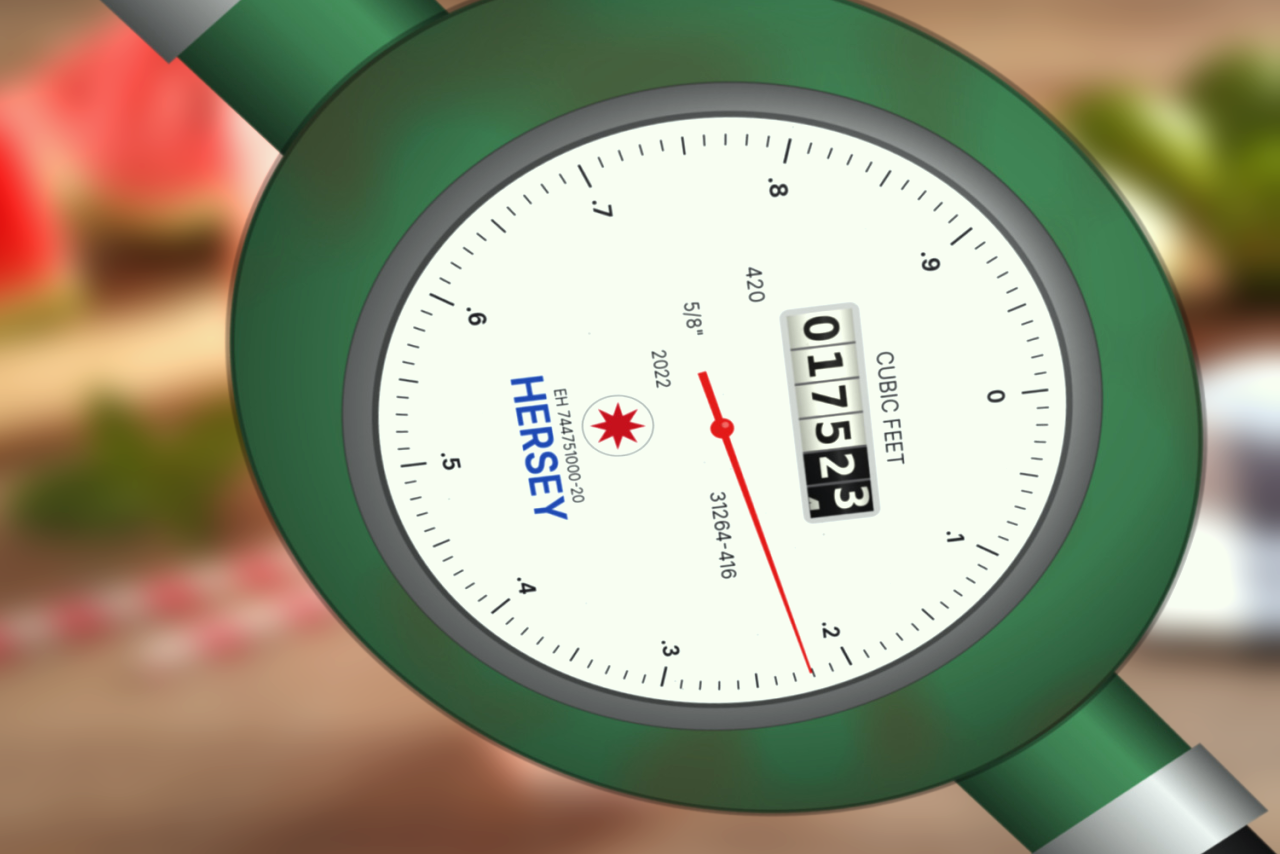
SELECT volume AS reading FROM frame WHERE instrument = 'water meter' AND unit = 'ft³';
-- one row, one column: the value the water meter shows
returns 17523.22 ft³
